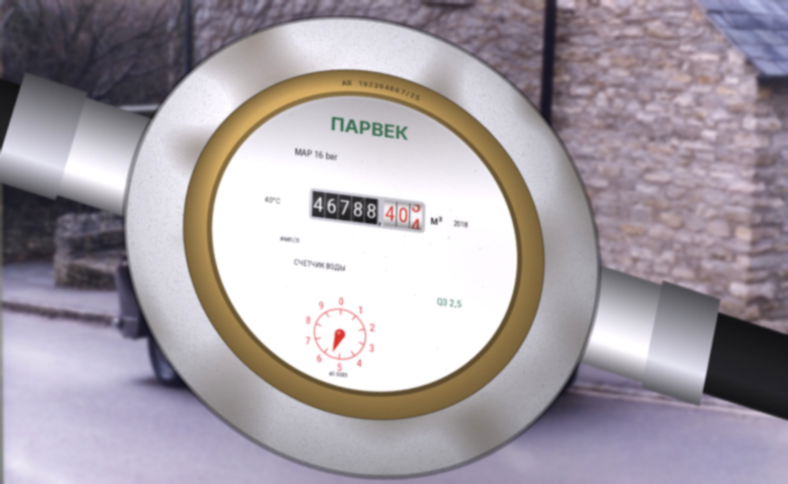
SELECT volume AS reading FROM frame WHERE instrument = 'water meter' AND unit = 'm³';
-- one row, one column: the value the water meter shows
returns 46788.4035 m³
